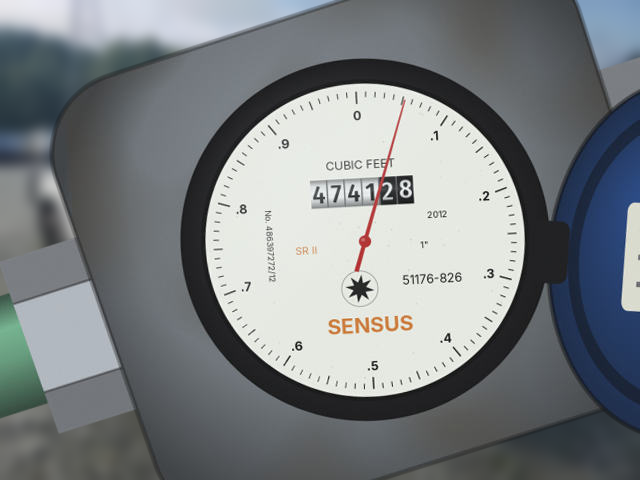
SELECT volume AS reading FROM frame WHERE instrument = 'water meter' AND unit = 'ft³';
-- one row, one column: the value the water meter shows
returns 474128.05 ft³
